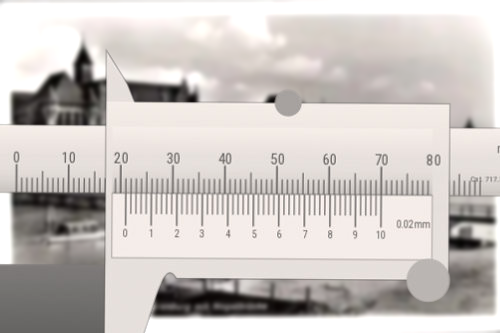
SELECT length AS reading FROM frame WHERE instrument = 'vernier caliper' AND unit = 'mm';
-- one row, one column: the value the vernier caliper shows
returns 21.0 mm
